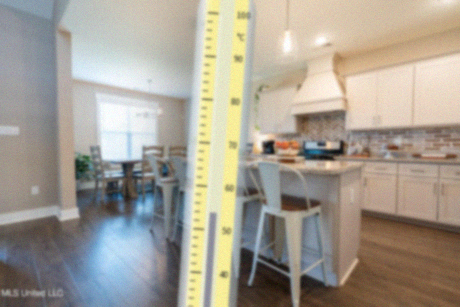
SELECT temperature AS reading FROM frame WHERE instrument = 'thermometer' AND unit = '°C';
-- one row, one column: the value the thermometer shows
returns 54 °C
